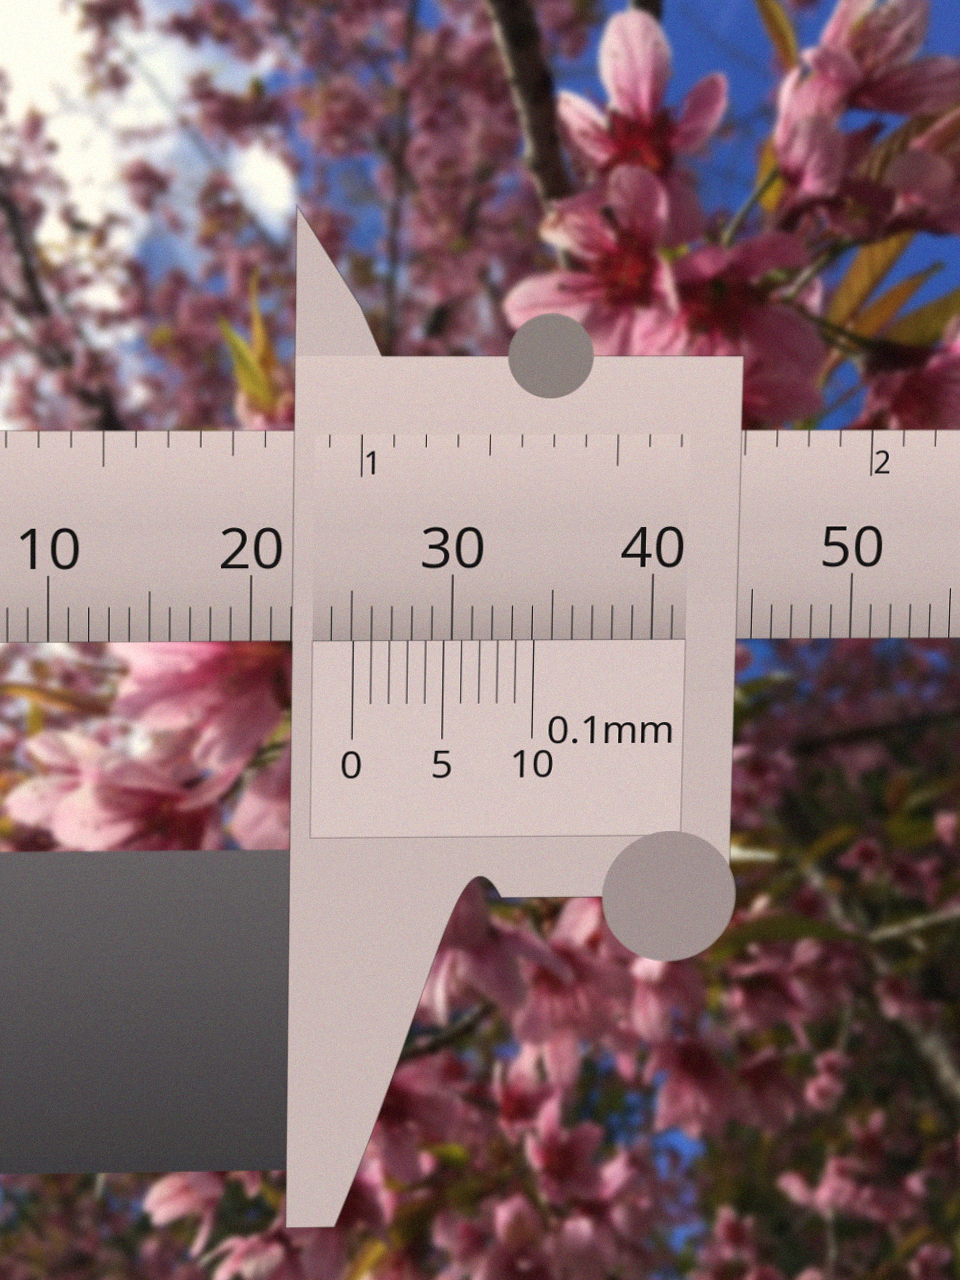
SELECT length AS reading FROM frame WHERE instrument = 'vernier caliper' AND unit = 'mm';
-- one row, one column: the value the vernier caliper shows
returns 25.1 mm
